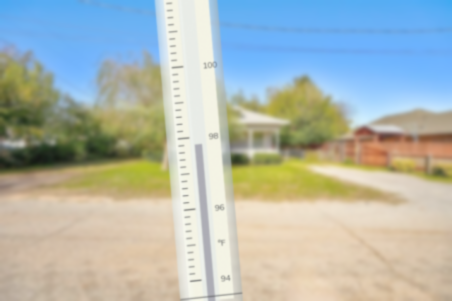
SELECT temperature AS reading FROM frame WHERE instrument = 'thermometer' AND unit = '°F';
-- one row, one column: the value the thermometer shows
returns 97.8 °F
